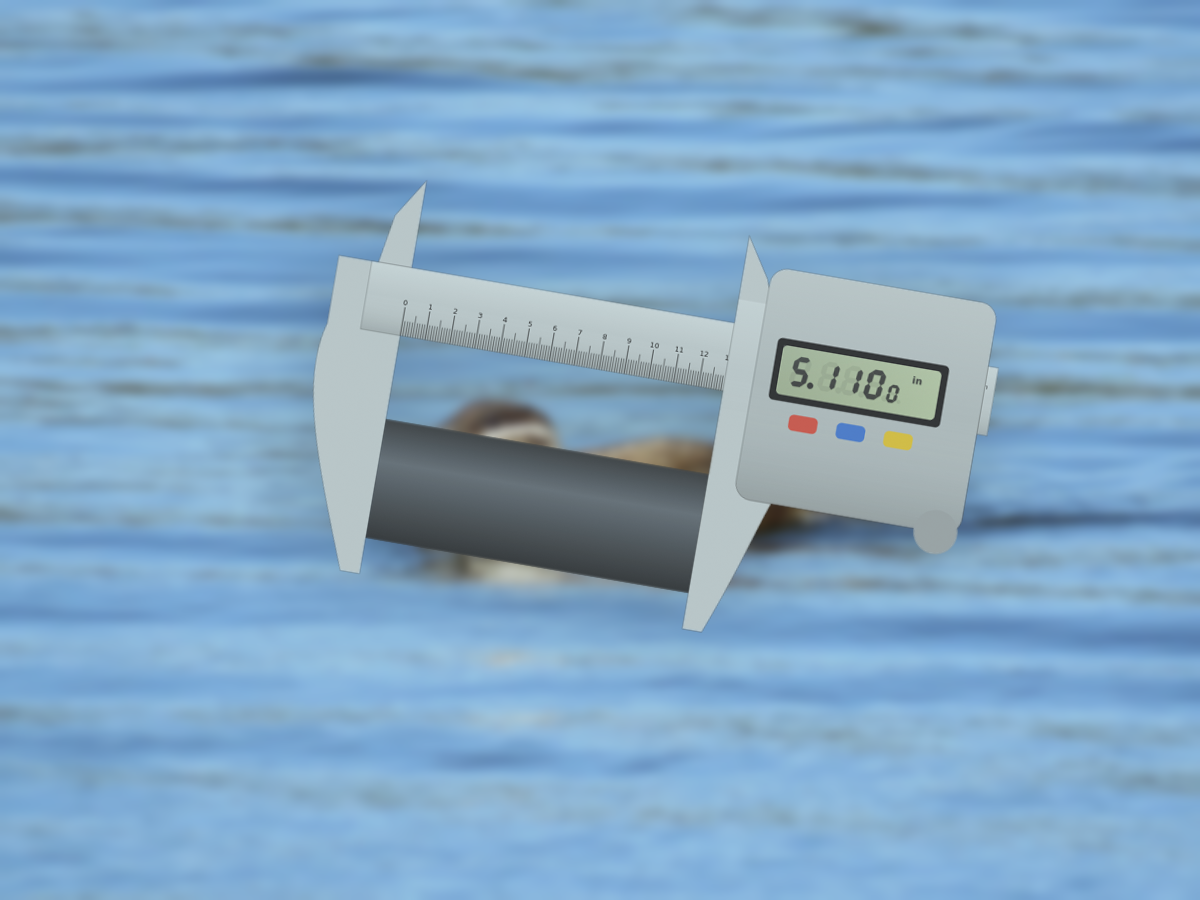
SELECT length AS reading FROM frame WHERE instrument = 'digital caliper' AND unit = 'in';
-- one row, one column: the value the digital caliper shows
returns 5.1100 in
